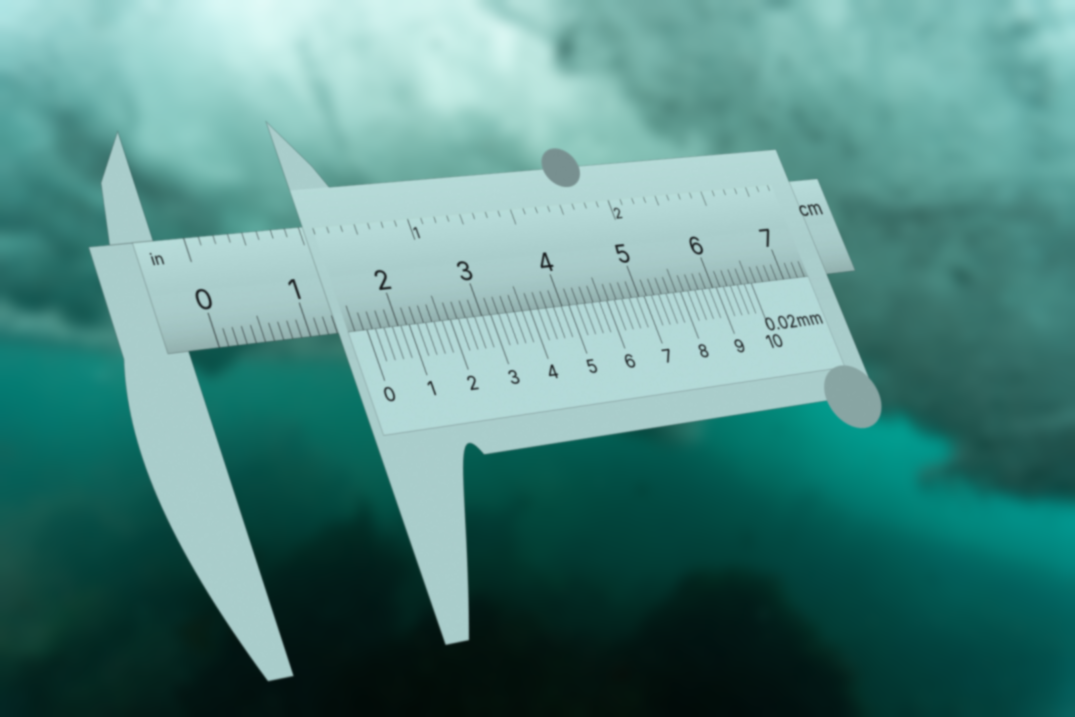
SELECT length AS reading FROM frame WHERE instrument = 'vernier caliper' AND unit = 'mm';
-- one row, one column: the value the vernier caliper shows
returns 16.4 mm
